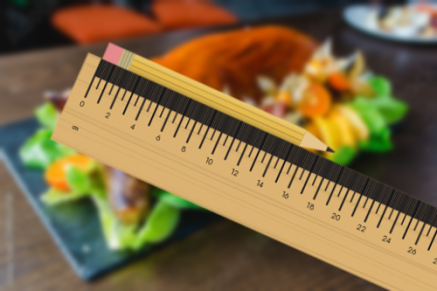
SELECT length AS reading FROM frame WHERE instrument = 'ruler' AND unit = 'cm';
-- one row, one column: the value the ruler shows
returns 18 cm
